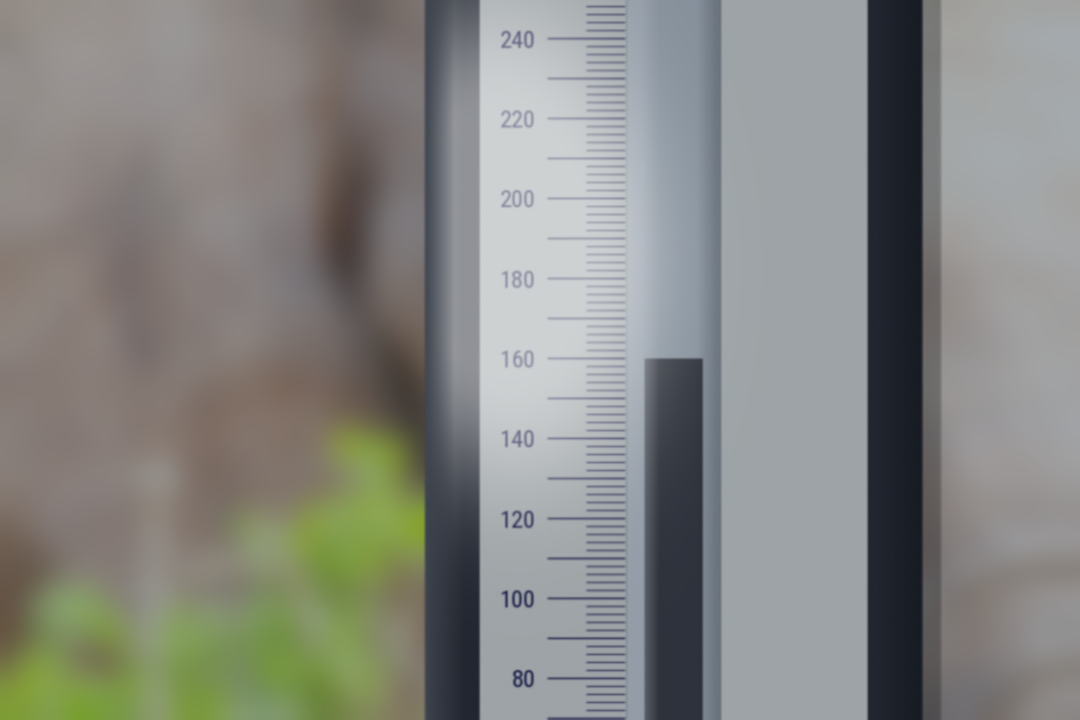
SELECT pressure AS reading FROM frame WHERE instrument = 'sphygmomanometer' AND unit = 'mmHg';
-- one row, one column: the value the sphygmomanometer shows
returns 160 mmHg
